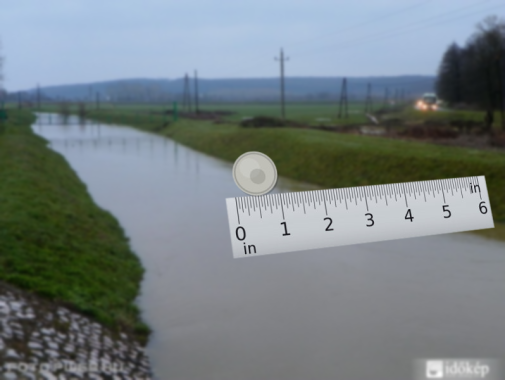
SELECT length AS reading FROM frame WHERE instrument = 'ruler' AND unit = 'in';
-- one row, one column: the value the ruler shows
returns 1 in
